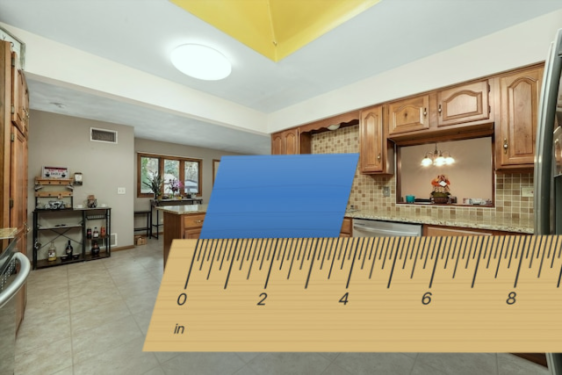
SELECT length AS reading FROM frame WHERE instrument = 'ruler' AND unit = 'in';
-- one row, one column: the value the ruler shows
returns 3.5 in
